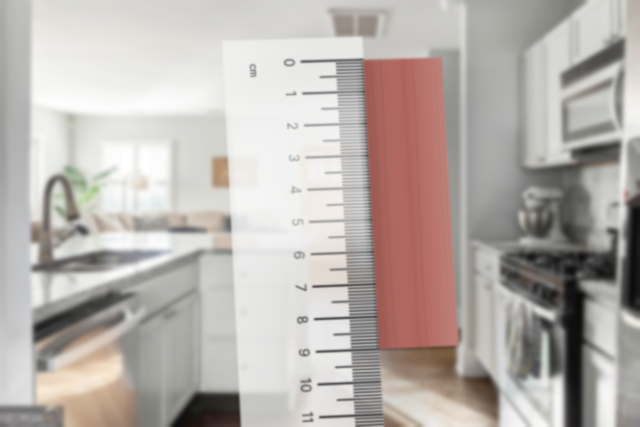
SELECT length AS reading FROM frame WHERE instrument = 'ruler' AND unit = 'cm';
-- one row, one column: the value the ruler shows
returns 9 cm
